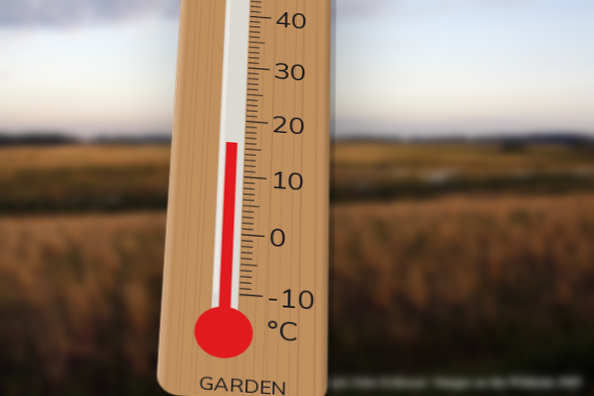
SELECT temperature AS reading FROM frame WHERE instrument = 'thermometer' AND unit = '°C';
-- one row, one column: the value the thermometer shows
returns 16 °C
